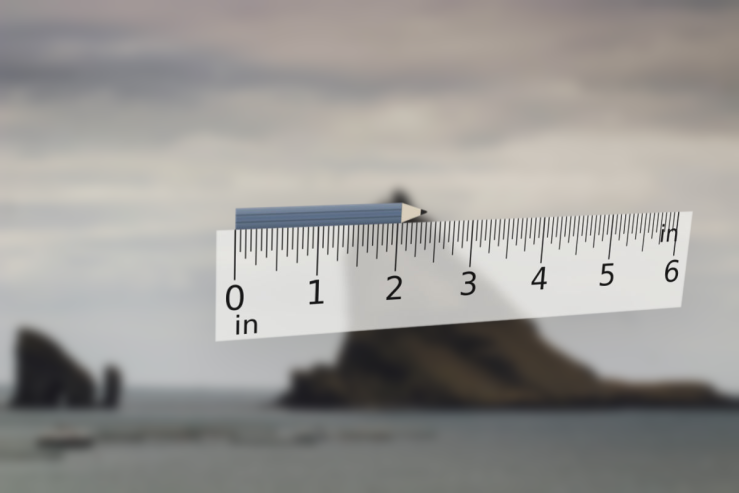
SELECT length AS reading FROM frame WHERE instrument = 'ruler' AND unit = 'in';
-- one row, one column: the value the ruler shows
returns 2.375 in
